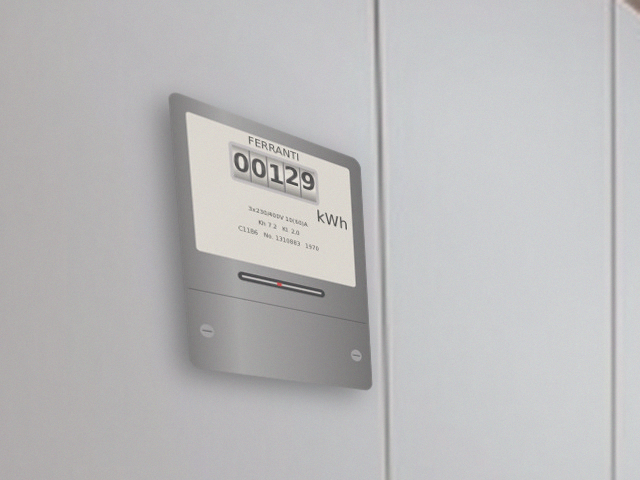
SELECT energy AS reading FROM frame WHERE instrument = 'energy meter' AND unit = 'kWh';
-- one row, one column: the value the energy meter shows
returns 129 kWh
